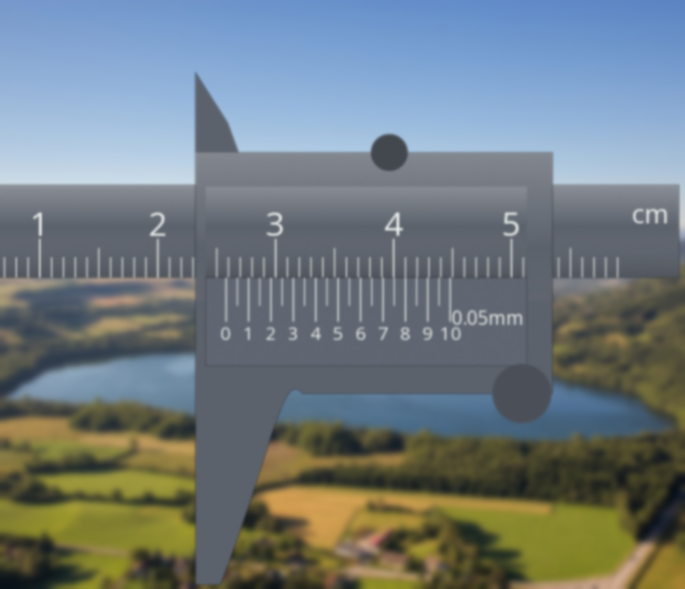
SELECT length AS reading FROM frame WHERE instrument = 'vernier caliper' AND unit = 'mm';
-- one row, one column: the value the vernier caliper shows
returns 25.8 mm
